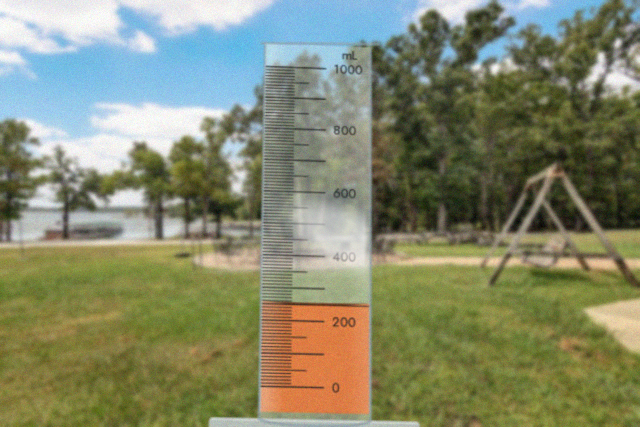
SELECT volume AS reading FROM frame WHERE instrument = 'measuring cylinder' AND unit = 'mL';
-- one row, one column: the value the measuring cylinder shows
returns 250 mL
